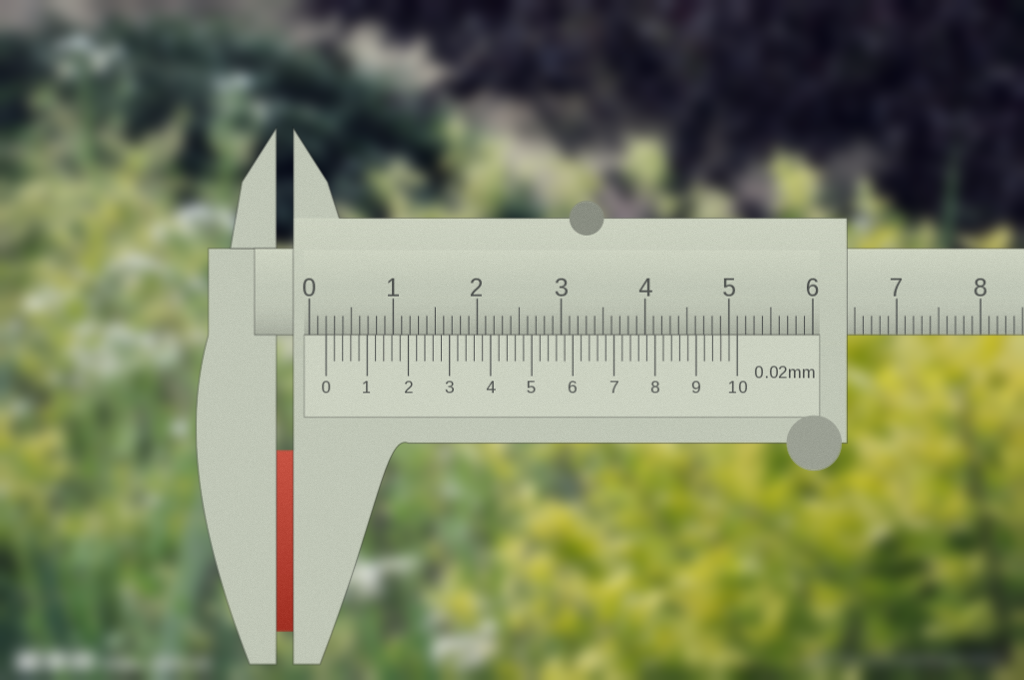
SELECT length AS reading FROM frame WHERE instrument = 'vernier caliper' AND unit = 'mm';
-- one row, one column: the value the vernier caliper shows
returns 2.0 mm
